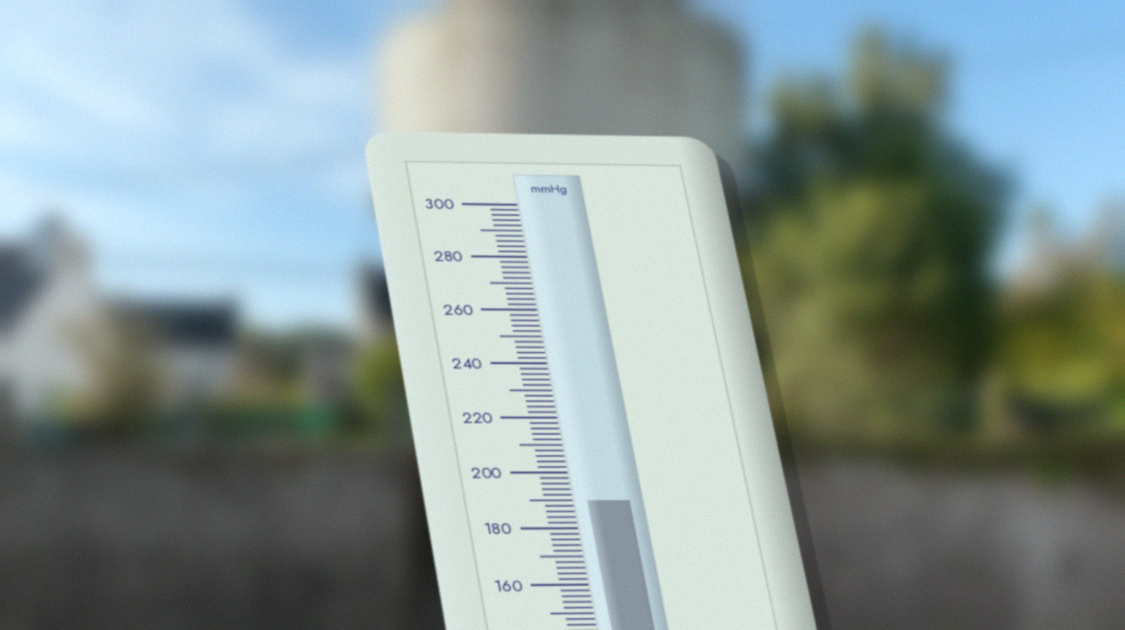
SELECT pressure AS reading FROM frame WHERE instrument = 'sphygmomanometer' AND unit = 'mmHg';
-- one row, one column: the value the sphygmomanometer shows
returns 190 mmHg
